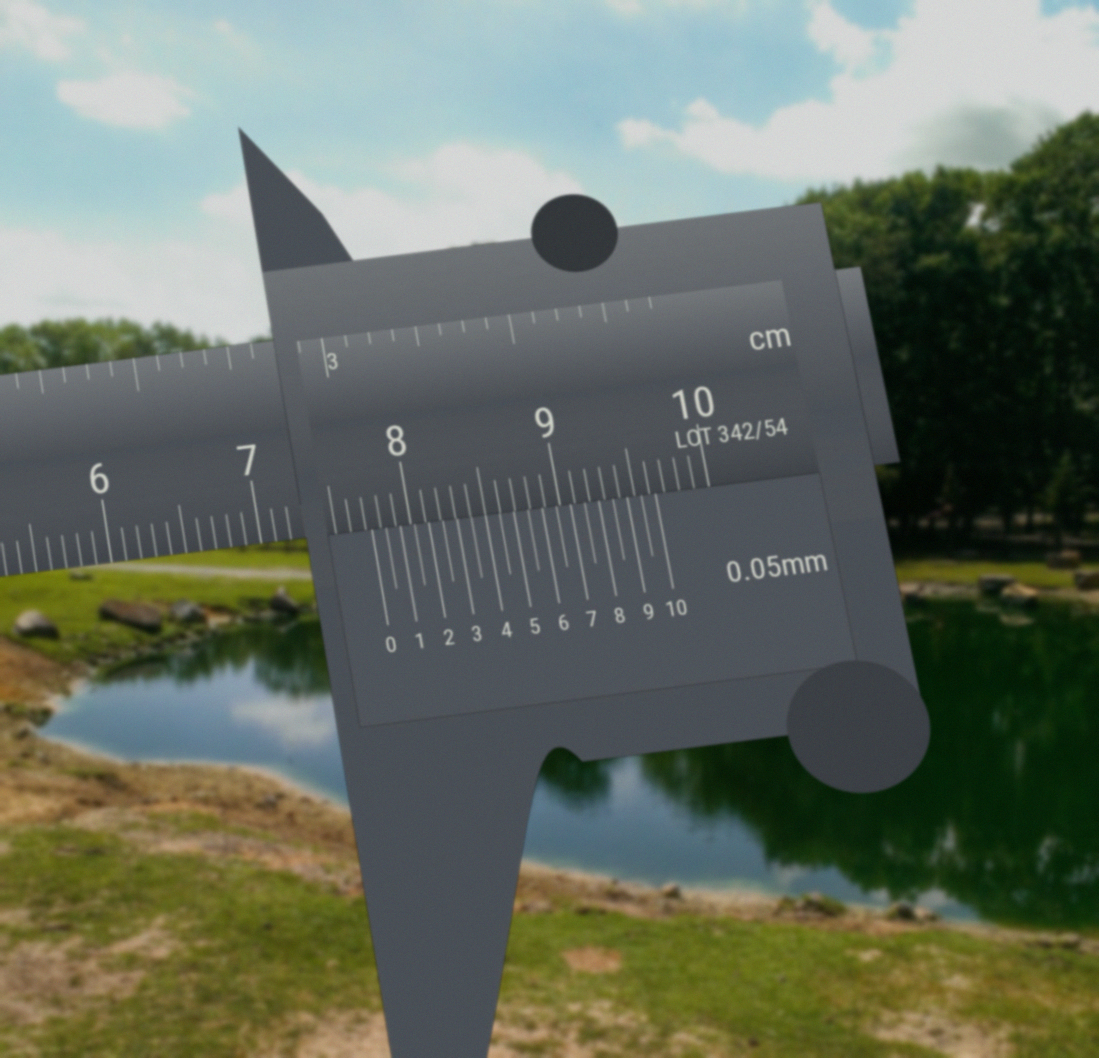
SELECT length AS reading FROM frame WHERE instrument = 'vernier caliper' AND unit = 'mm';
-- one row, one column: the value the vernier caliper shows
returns 77.4 mm
